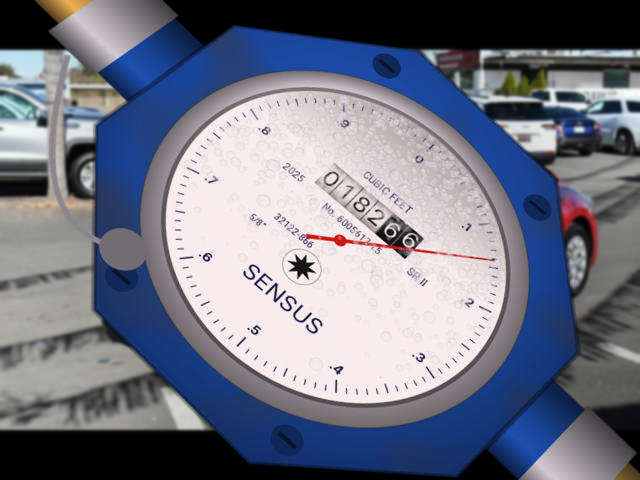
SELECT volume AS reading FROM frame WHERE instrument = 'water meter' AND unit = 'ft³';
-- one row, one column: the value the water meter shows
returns 18266.14 ft³
